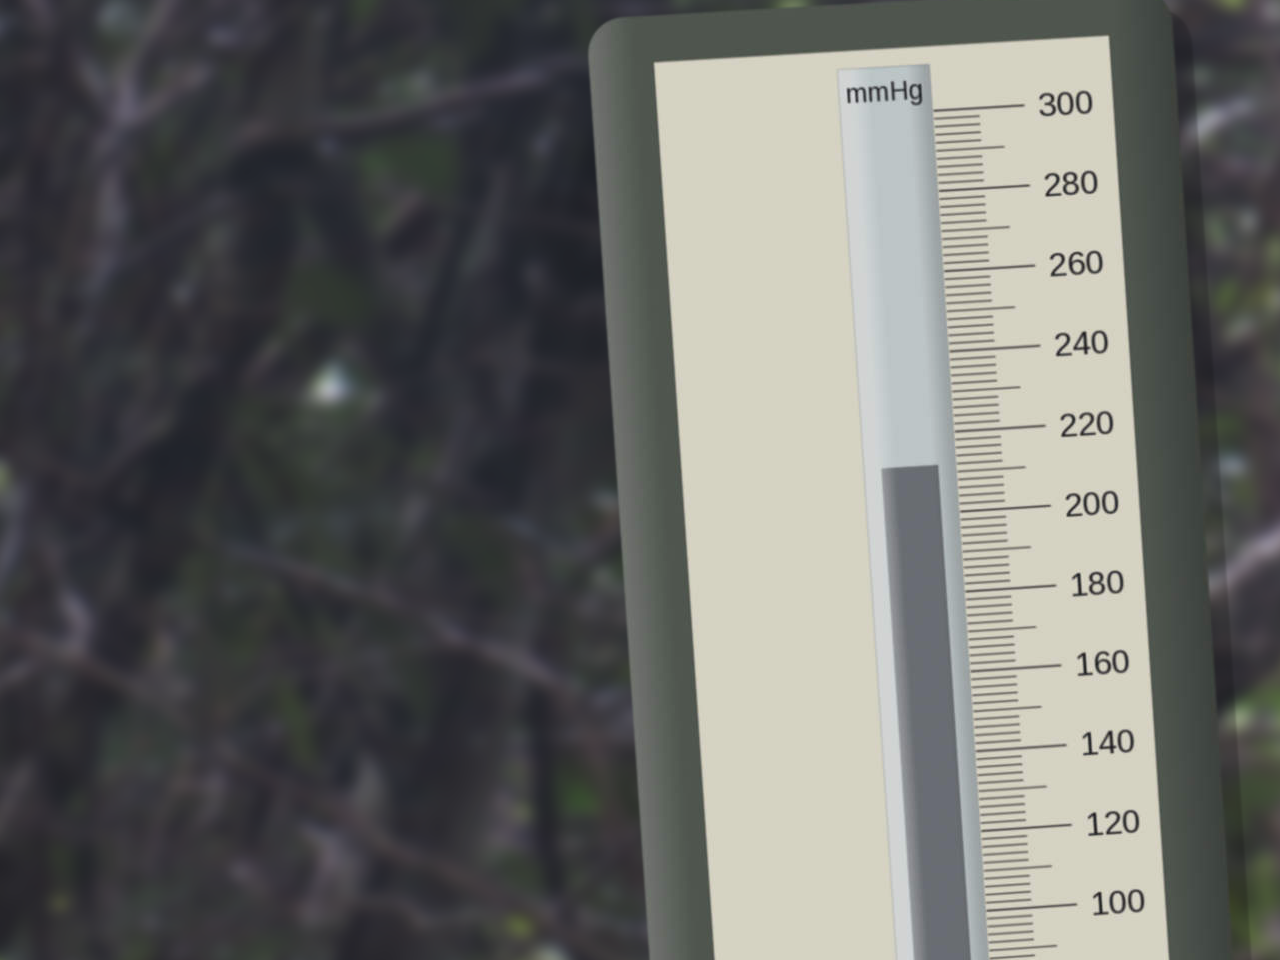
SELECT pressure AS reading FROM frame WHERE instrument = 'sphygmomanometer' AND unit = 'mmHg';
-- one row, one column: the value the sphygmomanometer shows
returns 212 mmHg
